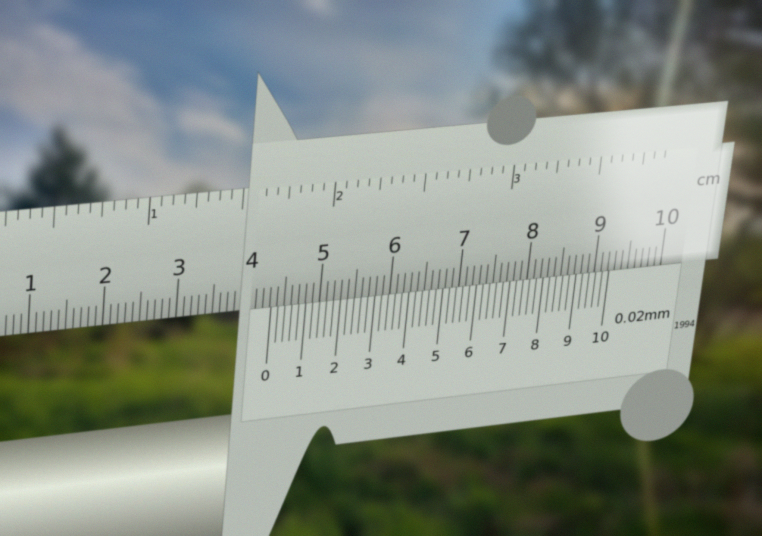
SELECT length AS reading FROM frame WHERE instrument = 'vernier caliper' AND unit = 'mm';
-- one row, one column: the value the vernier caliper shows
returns 43.2 mm
